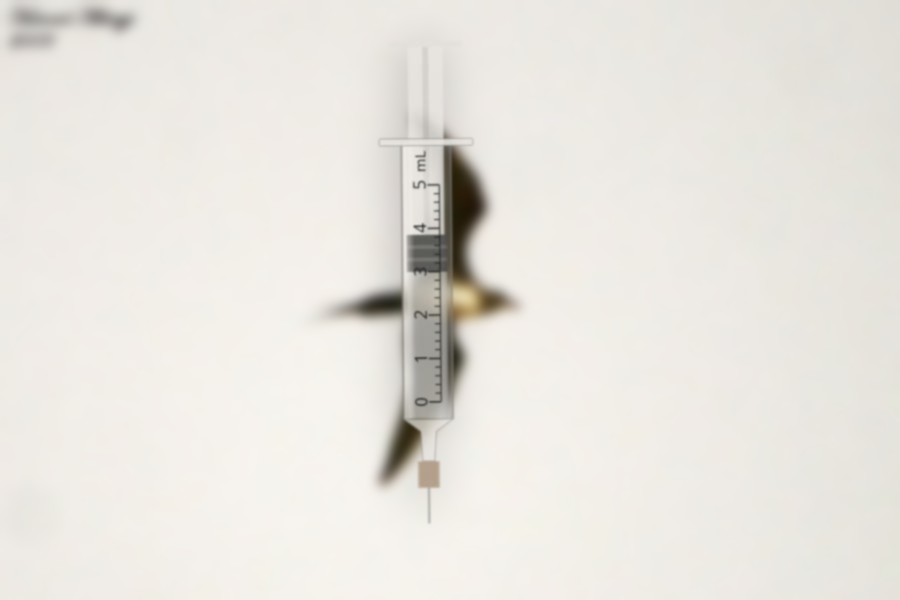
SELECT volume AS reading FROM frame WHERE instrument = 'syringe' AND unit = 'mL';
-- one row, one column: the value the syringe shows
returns 3 mL
